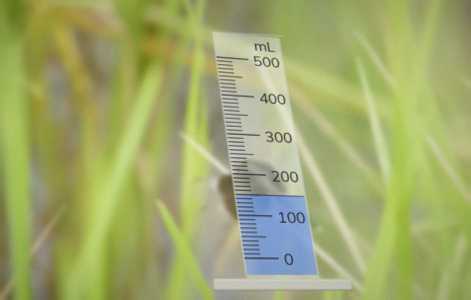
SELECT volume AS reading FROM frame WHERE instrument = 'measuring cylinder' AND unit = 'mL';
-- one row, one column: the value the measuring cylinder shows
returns 150 mL
